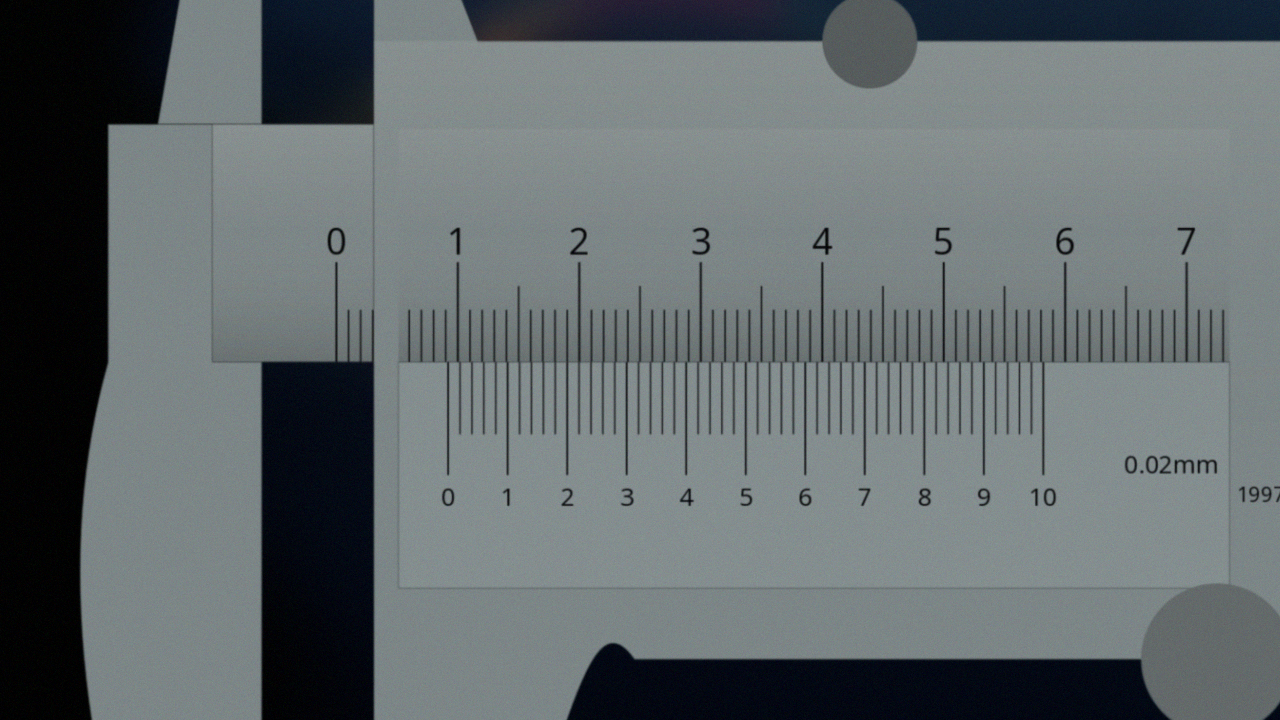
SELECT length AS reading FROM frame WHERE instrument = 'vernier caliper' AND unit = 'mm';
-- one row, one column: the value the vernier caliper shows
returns 9.2 mm
